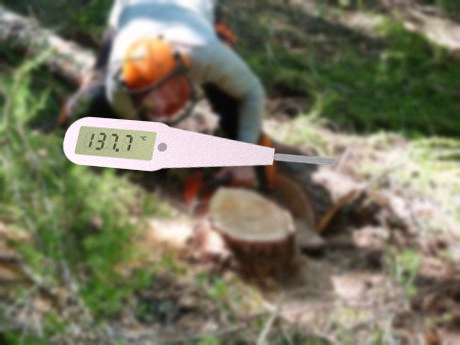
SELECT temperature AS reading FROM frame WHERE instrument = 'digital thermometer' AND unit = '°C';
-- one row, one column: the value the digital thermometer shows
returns 137.7 °C
